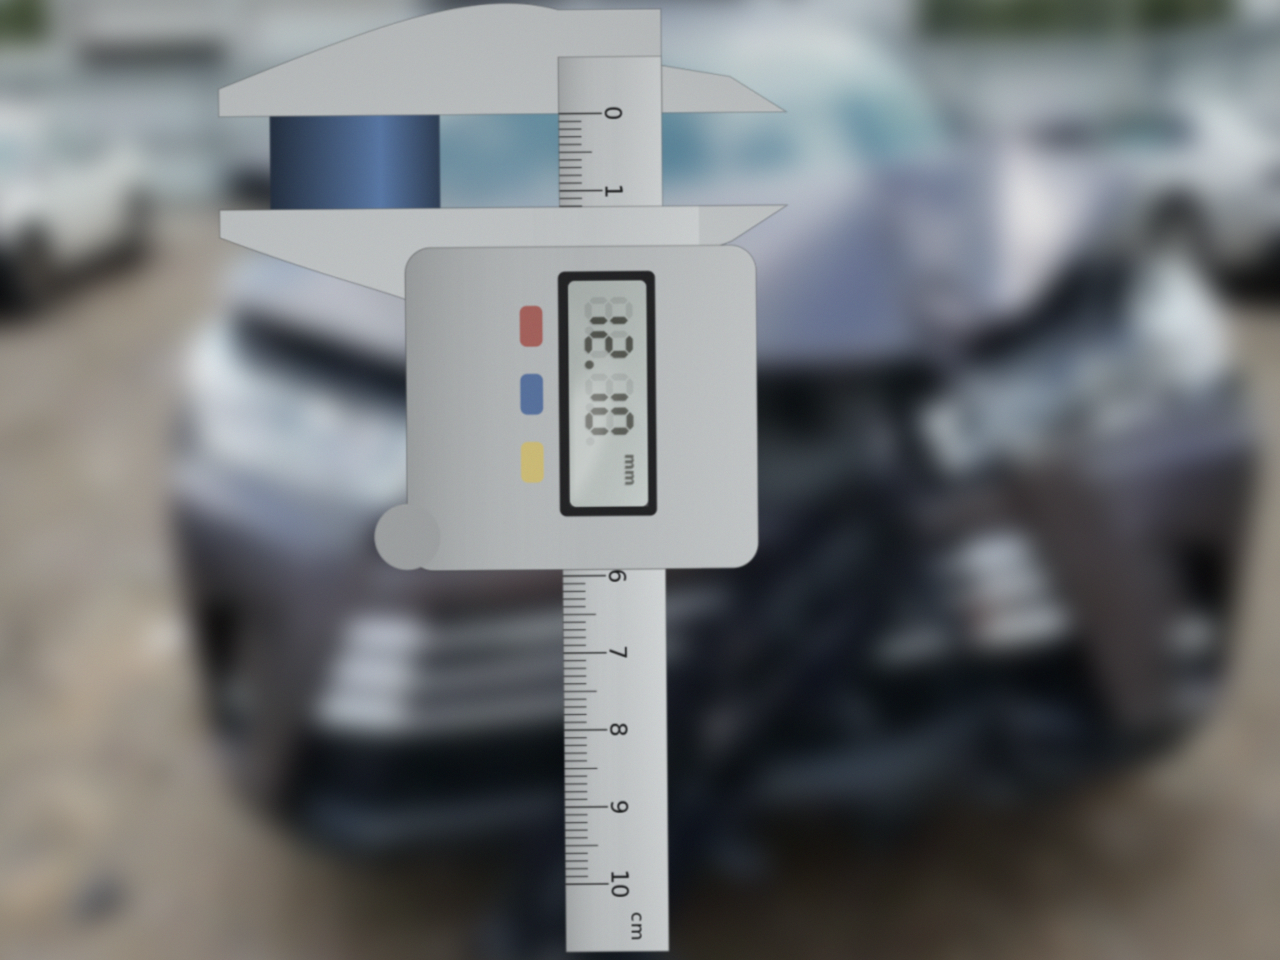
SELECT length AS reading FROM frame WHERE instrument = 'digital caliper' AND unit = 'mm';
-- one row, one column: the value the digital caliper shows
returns 12.10 mm
